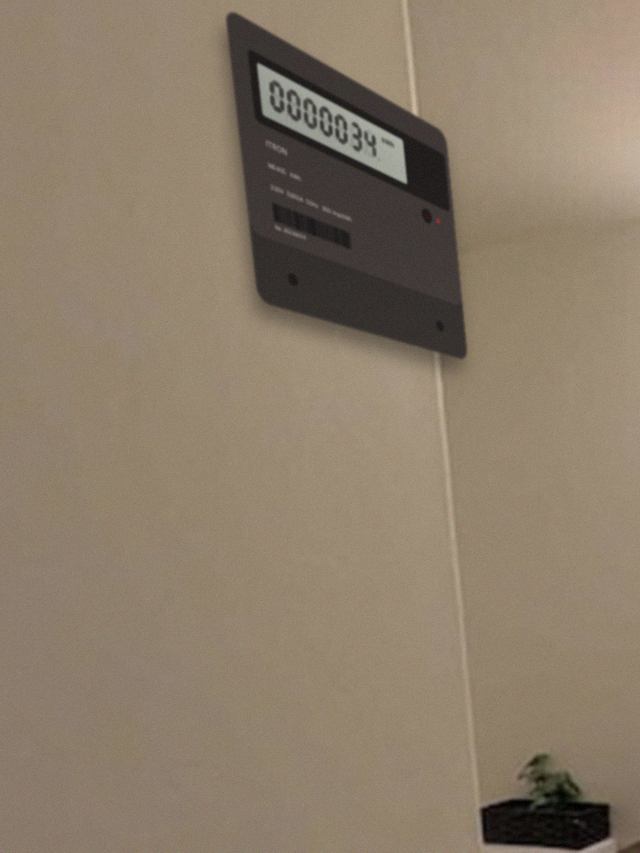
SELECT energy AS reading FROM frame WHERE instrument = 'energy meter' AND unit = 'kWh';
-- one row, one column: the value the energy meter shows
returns 34 kWh
